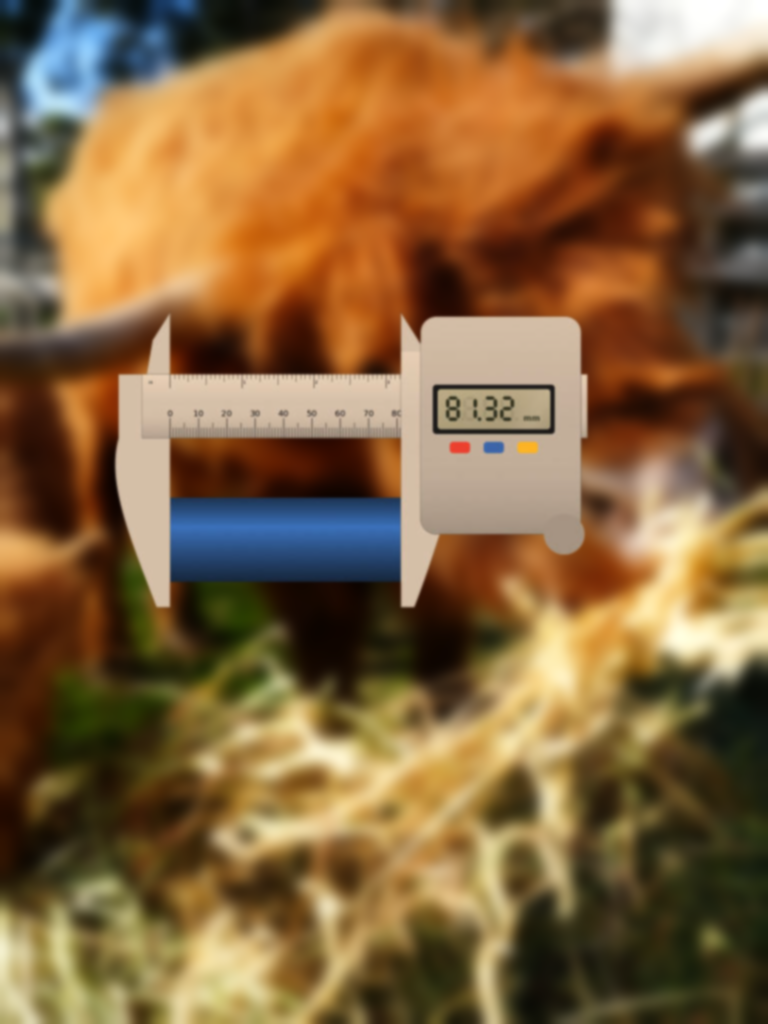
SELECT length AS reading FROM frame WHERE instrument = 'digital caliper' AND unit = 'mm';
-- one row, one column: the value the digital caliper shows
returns 81.32 mm
